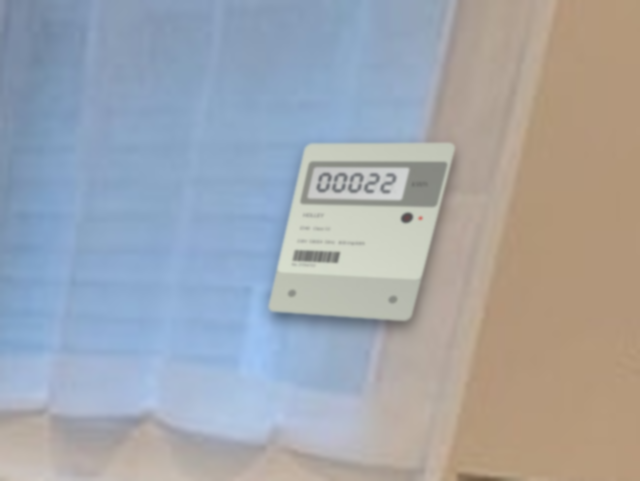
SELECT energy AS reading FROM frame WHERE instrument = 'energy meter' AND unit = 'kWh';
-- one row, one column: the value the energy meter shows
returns 22 kWh
